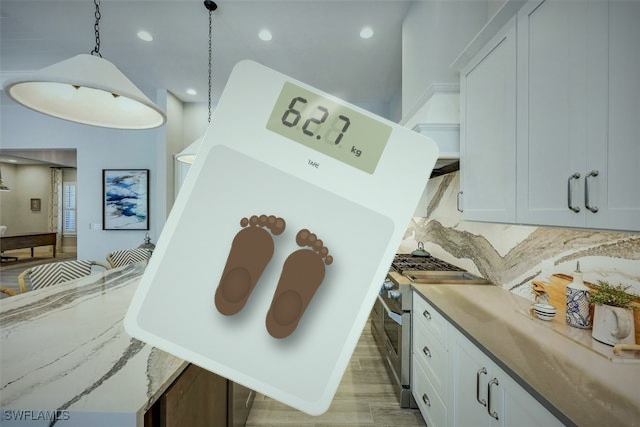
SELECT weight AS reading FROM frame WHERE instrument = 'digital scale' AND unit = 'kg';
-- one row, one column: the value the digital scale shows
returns 62.7 kg
